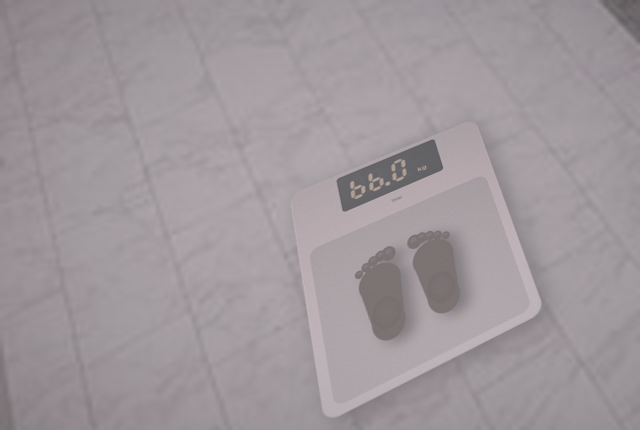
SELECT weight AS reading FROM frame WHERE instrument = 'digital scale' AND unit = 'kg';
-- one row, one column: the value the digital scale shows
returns 66.0 kg
